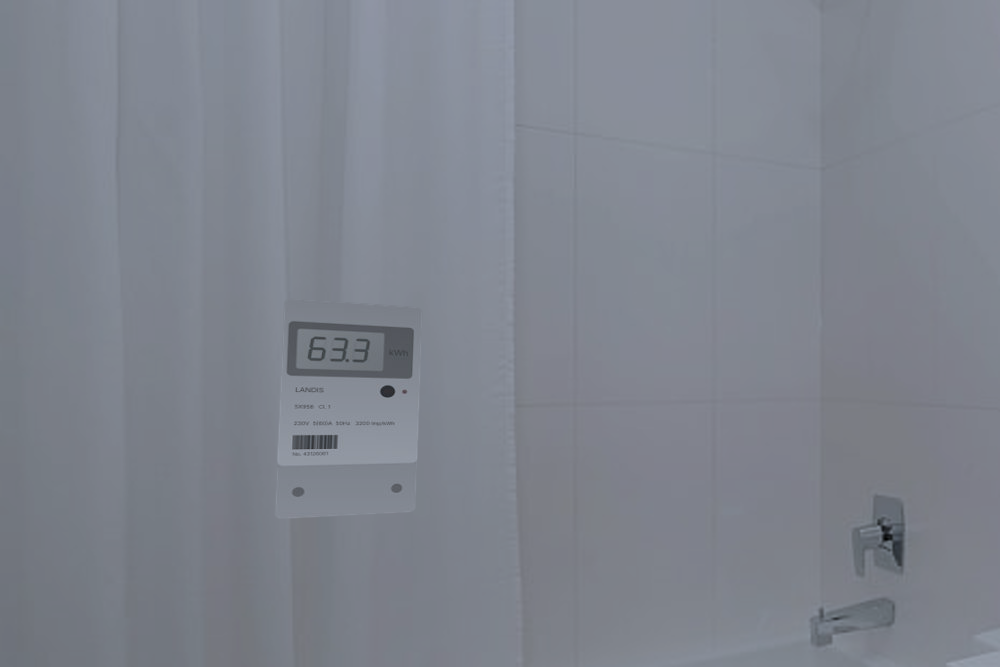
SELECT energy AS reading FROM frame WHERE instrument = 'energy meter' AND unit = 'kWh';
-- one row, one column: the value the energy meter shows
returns 63.3 kWh
